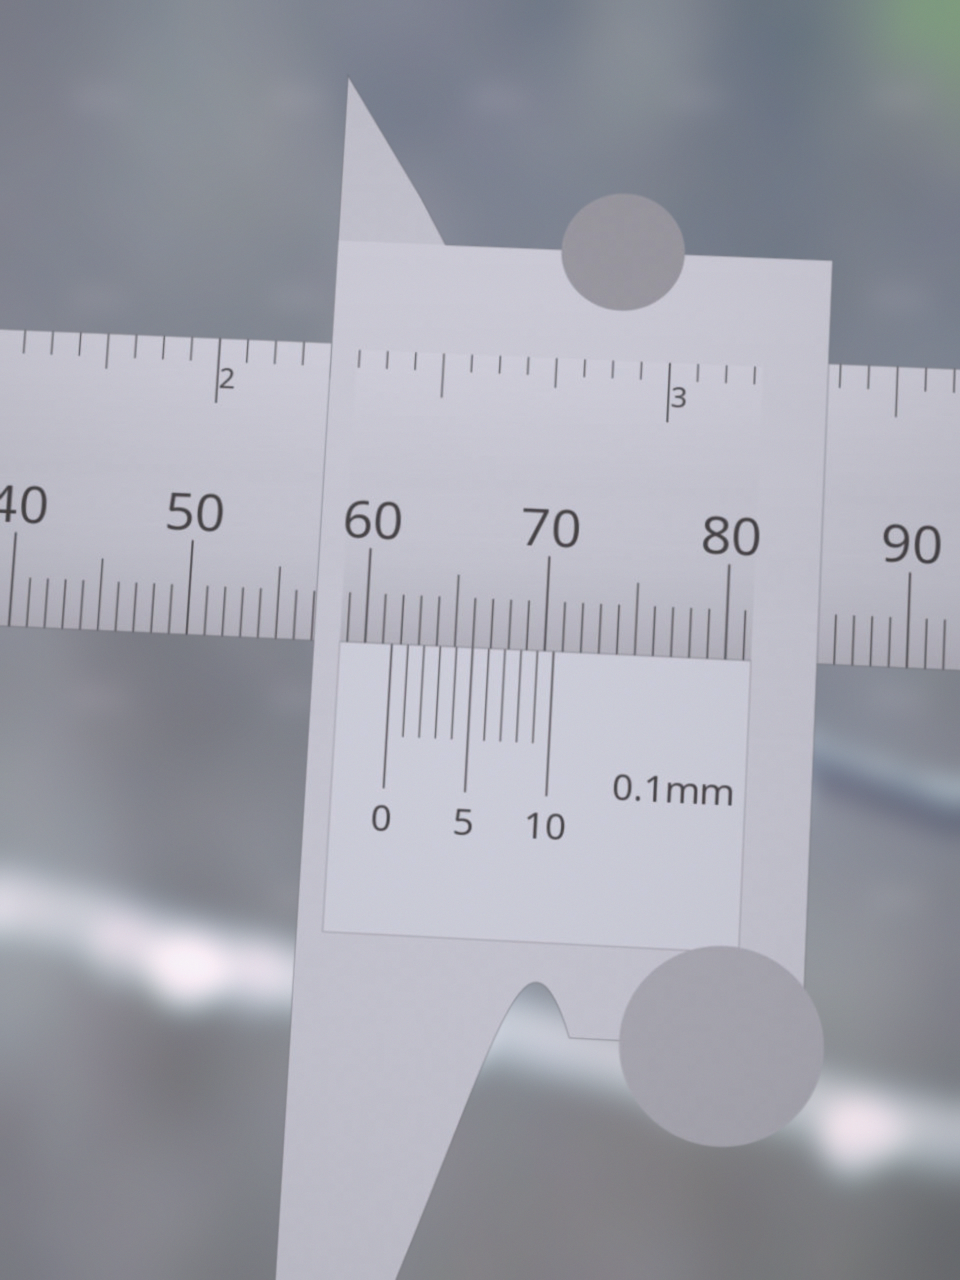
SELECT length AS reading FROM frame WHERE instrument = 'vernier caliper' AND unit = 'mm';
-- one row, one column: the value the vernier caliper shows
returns 61.5 mm
